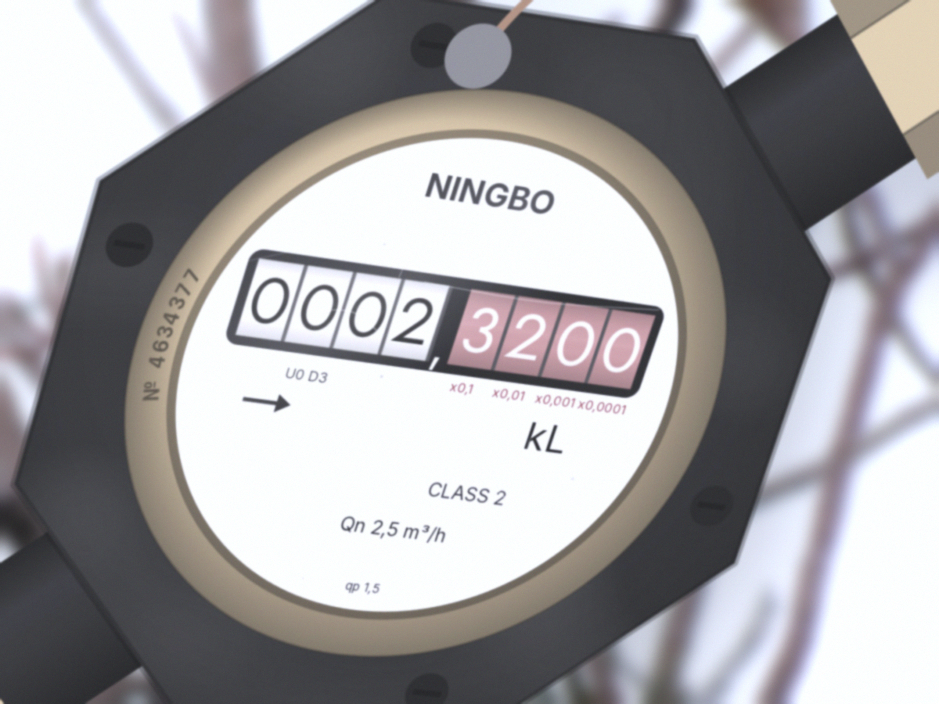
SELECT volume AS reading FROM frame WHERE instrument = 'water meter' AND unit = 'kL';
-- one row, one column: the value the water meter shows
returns 2.3200 kL
